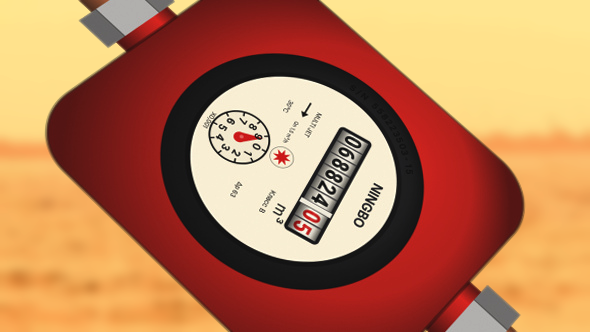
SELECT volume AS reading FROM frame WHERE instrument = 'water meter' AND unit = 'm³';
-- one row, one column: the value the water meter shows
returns 68824.049 m³
